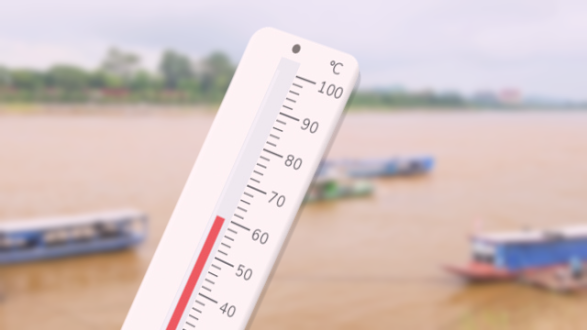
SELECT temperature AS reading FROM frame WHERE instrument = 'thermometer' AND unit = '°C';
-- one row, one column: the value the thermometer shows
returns 60 °C
